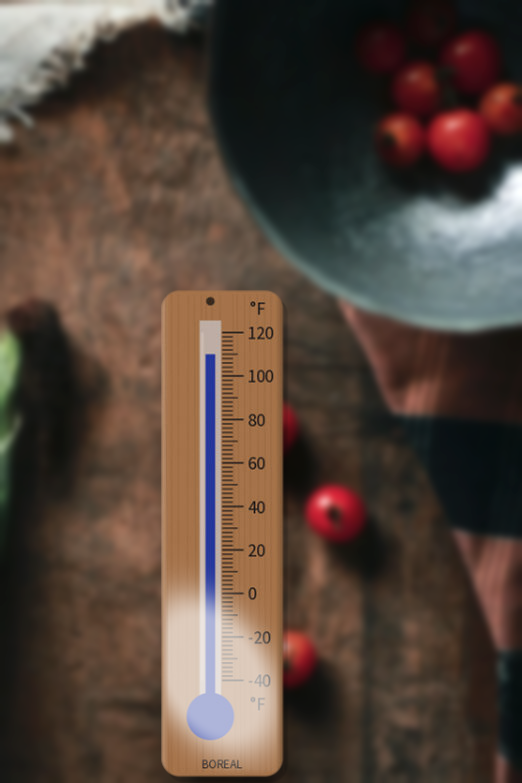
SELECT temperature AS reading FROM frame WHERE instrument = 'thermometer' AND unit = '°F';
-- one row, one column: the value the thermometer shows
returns 110 °F
